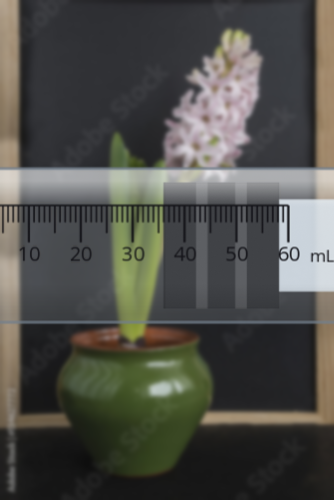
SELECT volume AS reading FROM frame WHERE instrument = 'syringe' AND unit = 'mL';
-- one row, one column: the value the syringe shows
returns 36 mL
